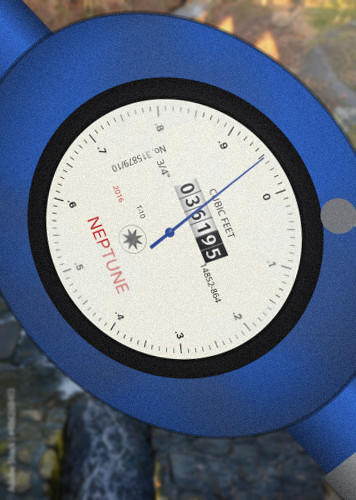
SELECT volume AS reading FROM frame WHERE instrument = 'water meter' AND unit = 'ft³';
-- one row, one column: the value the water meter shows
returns 36194.95 ft³
